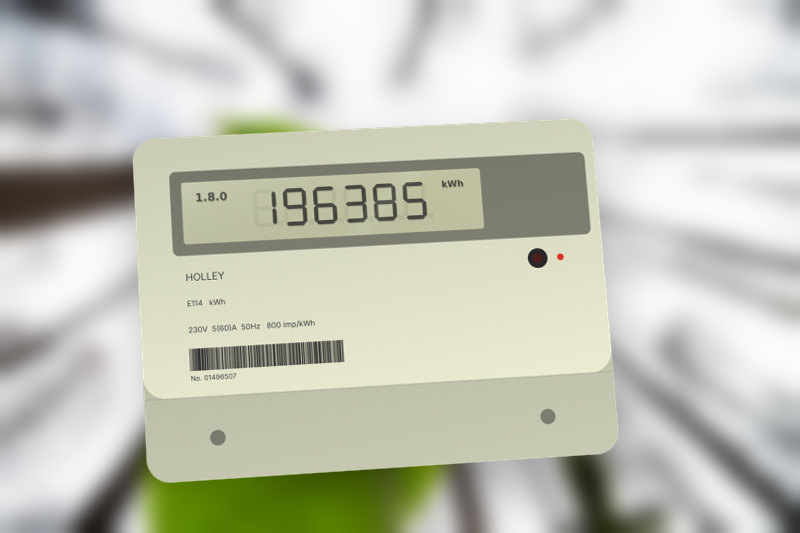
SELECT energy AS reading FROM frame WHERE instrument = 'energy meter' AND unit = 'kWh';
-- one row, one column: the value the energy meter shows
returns 196385 kWh
